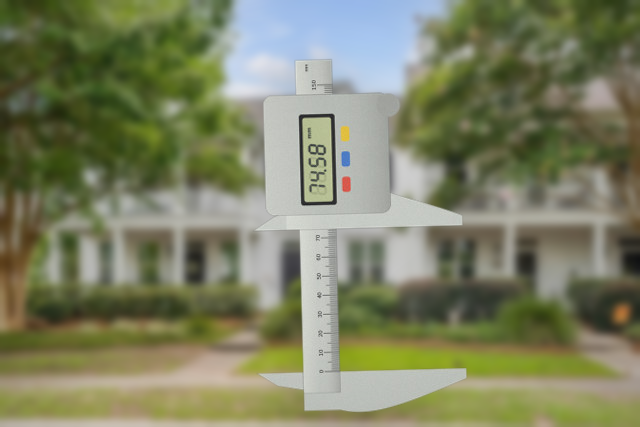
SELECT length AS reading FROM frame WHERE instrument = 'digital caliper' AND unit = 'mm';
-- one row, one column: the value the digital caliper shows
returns 74.58 mm
